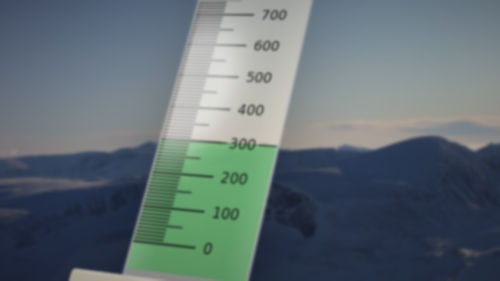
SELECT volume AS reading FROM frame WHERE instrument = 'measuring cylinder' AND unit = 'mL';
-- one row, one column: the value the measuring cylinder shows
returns 300 mL
